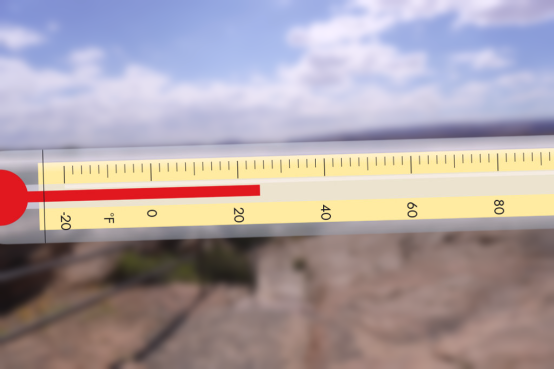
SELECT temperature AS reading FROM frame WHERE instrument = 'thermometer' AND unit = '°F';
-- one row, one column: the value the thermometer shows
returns 25 °F
